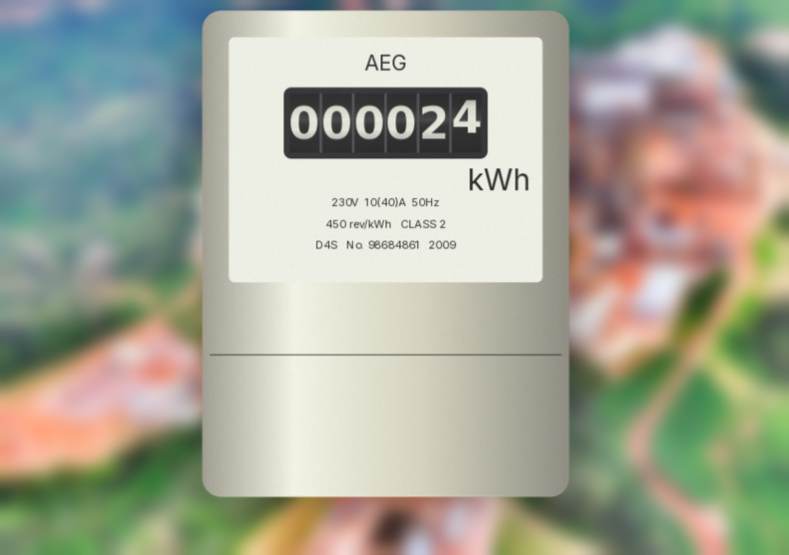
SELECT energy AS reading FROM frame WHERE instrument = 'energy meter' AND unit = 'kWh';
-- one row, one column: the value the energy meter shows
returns 24 kWh
